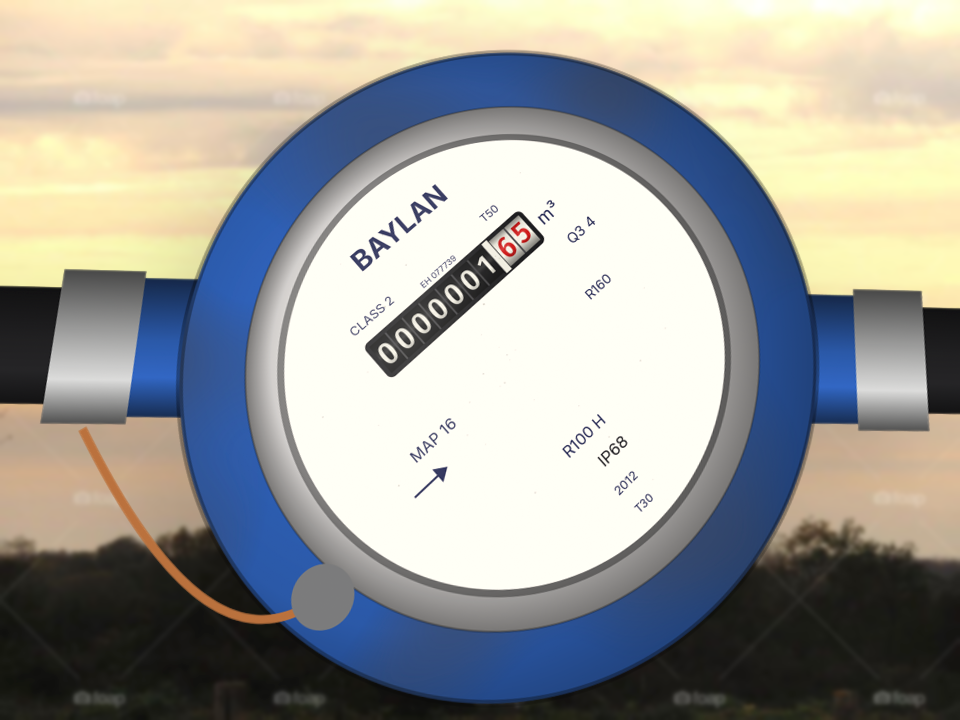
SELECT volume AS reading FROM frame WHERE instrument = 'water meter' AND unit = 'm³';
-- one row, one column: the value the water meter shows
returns 1.65 m³
